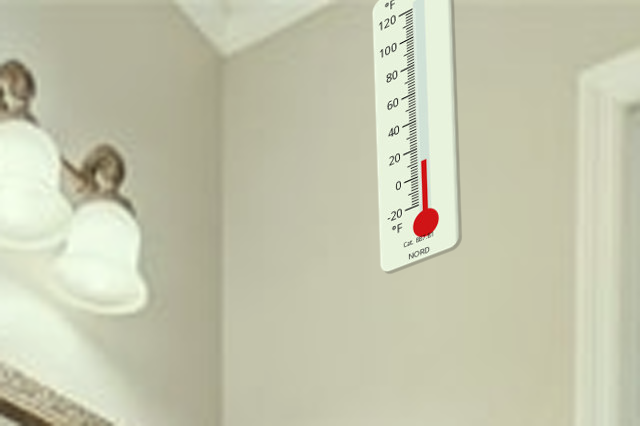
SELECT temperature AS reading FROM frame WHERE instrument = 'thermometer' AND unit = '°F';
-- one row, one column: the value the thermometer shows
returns 10 °F
